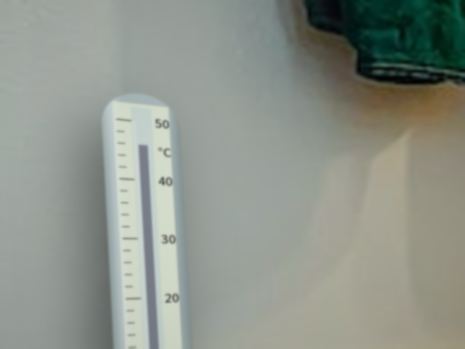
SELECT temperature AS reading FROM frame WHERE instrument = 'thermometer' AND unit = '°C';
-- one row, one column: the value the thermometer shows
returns 46 °C
